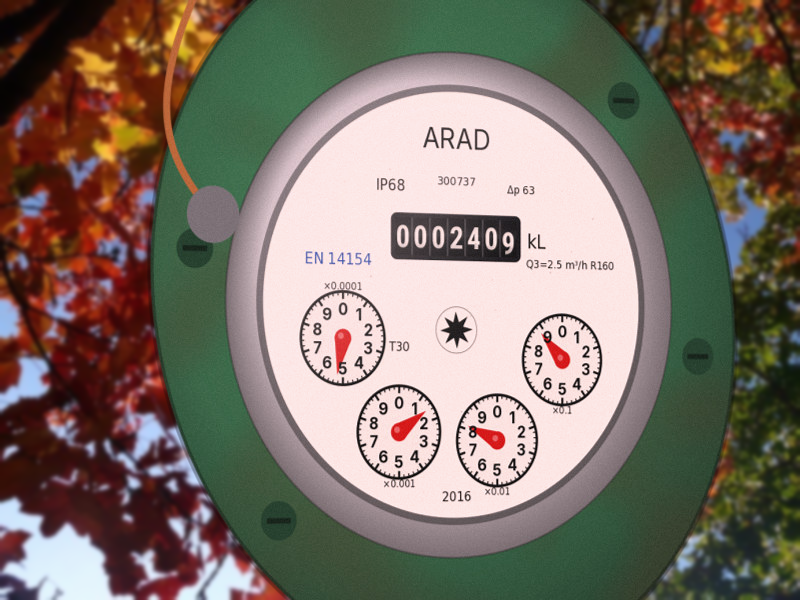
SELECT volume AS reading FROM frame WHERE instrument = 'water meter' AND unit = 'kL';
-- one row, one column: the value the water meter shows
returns 2408.8815 kL
